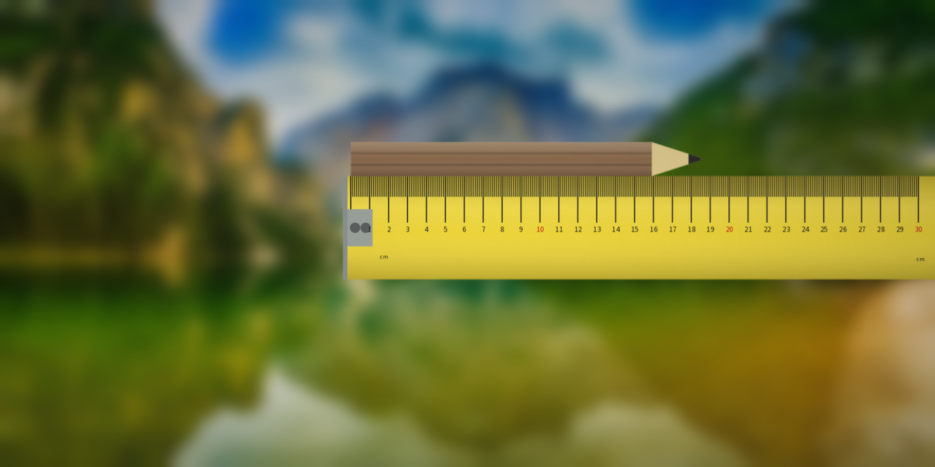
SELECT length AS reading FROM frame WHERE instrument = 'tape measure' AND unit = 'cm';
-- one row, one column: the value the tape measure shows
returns 18.5 cm
